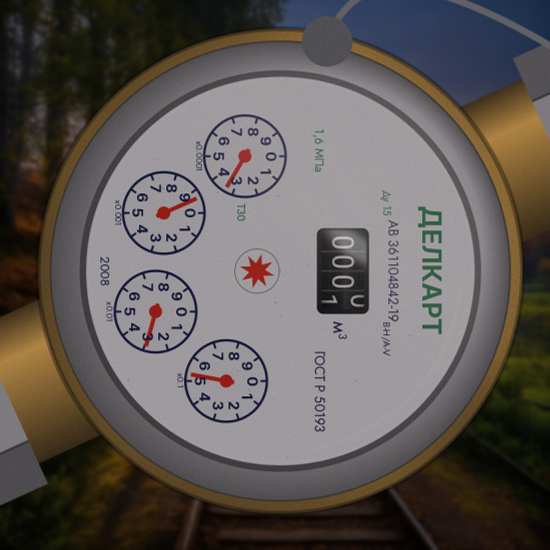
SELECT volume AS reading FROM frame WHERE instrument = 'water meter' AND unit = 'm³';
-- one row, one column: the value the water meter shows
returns 0.5293 m³
